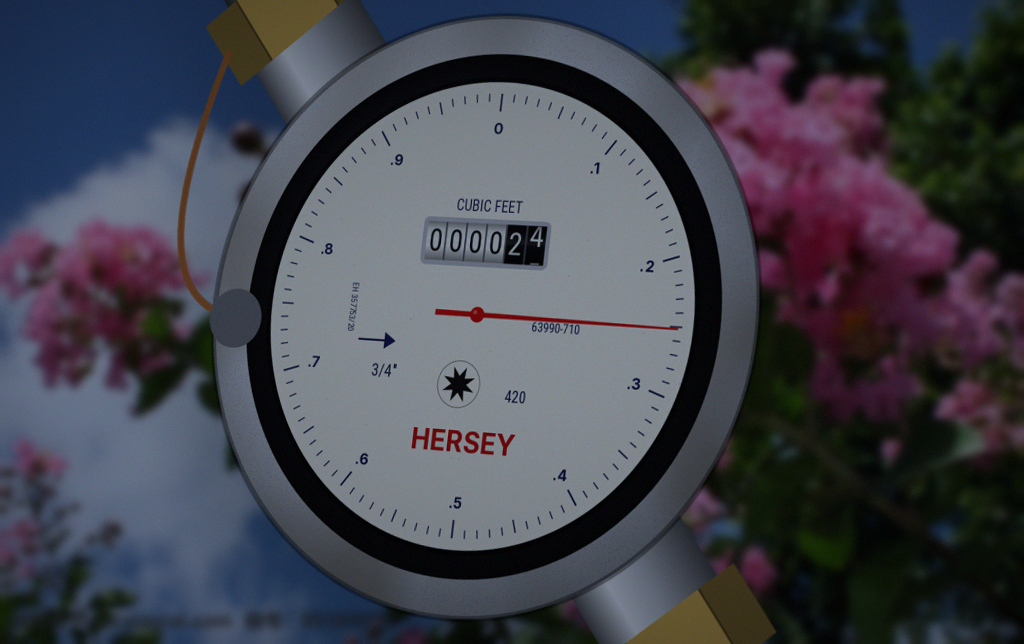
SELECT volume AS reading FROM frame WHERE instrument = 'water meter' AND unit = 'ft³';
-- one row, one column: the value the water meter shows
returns 24.25 ft³
